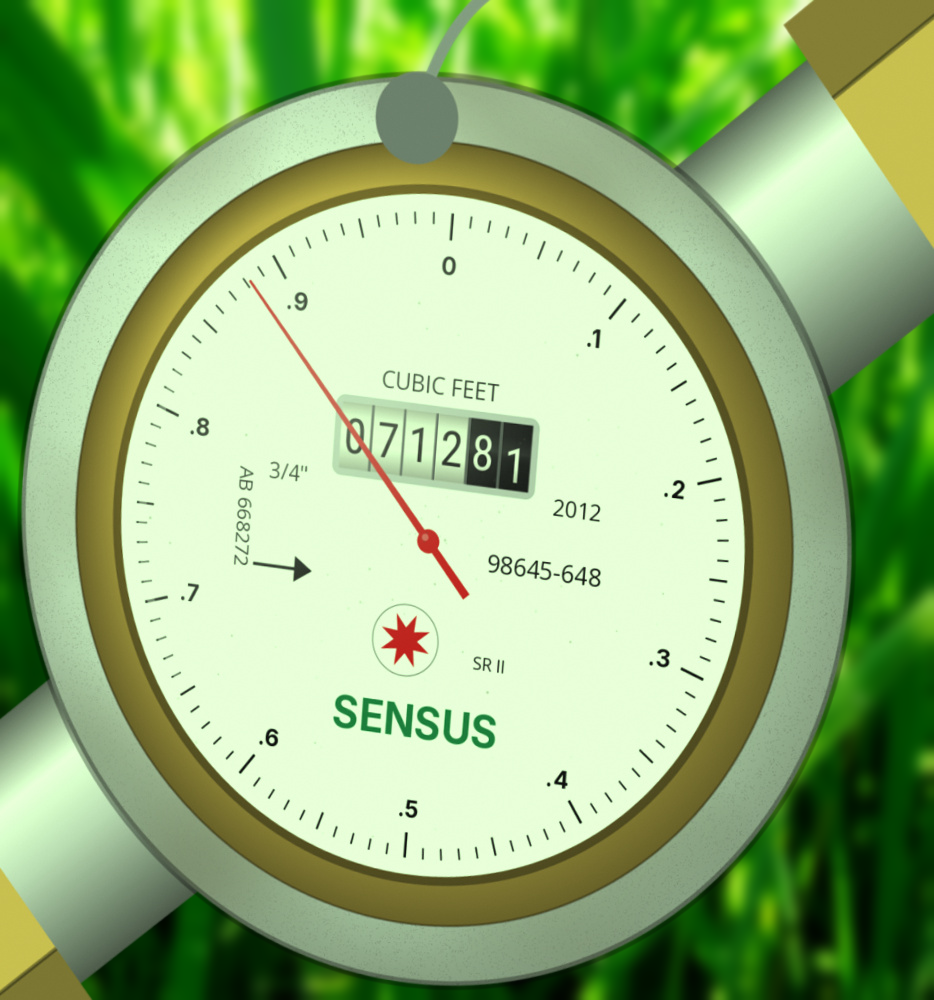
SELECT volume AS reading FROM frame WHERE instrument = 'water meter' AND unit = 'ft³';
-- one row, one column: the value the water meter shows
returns 71280.88 ft³
